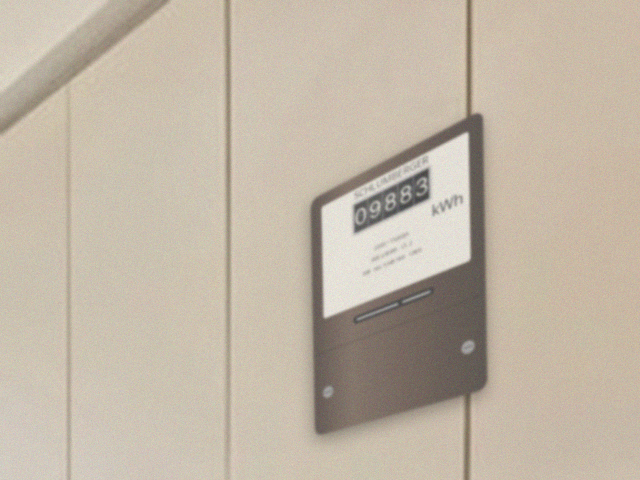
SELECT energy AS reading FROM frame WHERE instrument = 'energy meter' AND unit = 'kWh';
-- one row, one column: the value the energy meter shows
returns 9883 kWh
